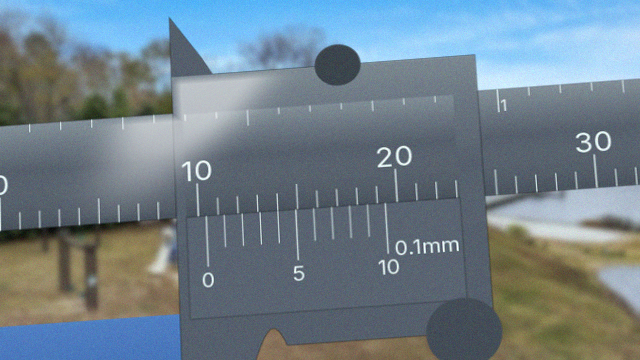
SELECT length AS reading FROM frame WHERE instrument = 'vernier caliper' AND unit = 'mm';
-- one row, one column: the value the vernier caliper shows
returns 10.4 mm
